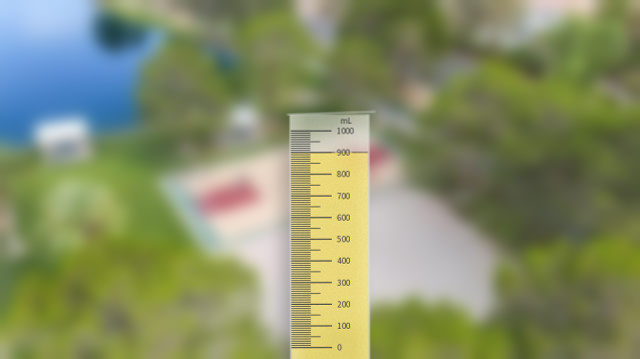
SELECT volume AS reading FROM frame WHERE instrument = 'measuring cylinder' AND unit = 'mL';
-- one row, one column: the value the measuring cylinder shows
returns 900 mL
